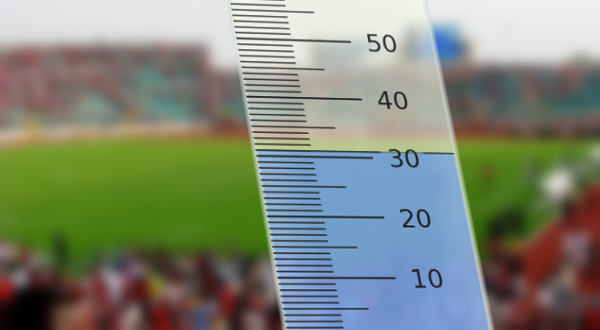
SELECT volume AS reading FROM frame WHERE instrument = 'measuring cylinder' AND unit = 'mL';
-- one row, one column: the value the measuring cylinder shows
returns 31 mL
